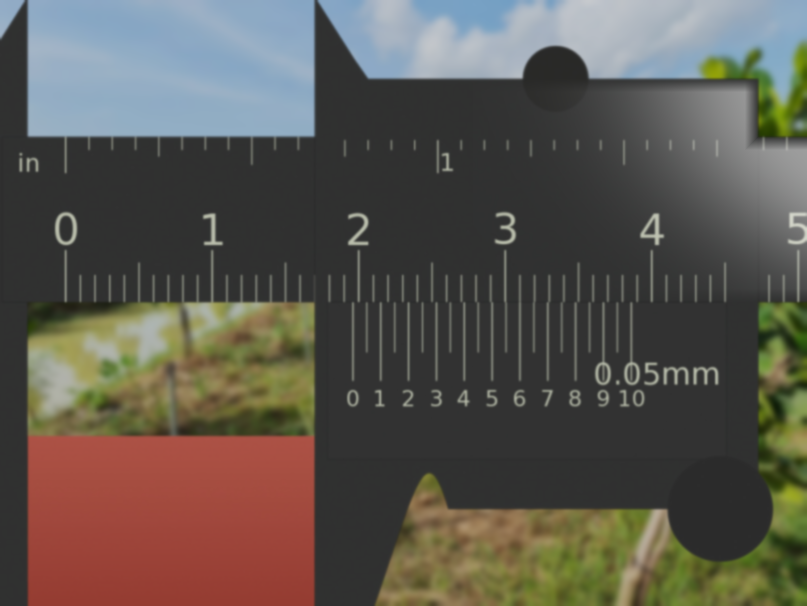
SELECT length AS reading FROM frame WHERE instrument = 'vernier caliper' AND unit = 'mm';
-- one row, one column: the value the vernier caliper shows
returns 19.6 mm
